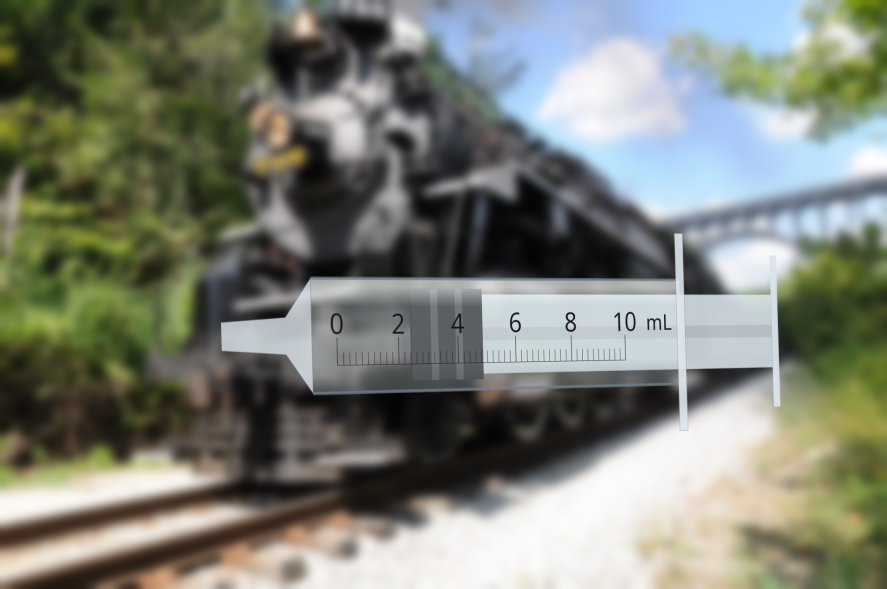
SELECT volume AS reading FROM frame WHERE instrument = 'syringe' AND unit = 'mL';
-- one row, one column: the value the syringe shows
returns 2.4 mL
